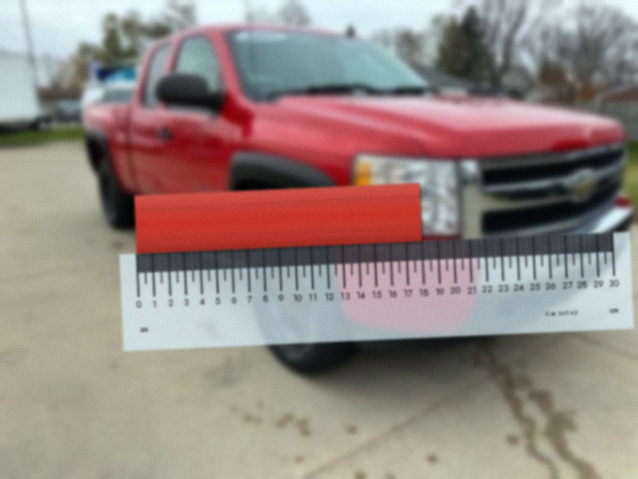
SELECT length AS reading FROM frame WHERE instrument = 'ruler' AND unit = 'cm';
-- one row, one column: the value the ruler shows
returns 18 cm
